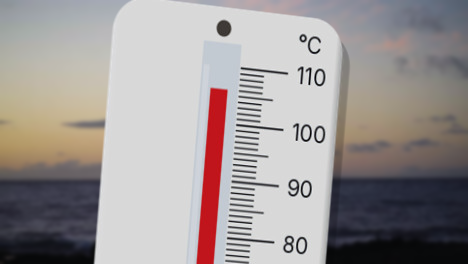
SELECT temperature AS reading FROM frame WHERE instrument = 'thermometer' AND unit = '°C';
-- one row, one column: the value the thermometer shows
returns 106 °C
